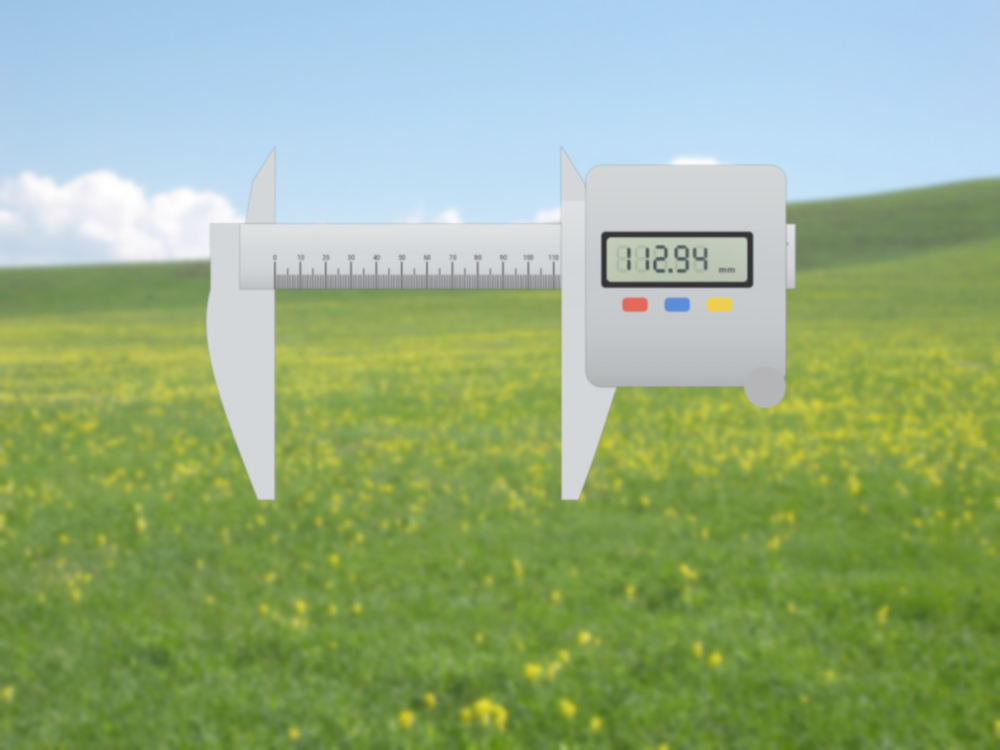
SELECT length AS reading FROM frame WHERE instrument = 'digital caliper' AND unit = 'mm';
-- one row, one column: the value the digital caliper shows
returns 112.94 mm
